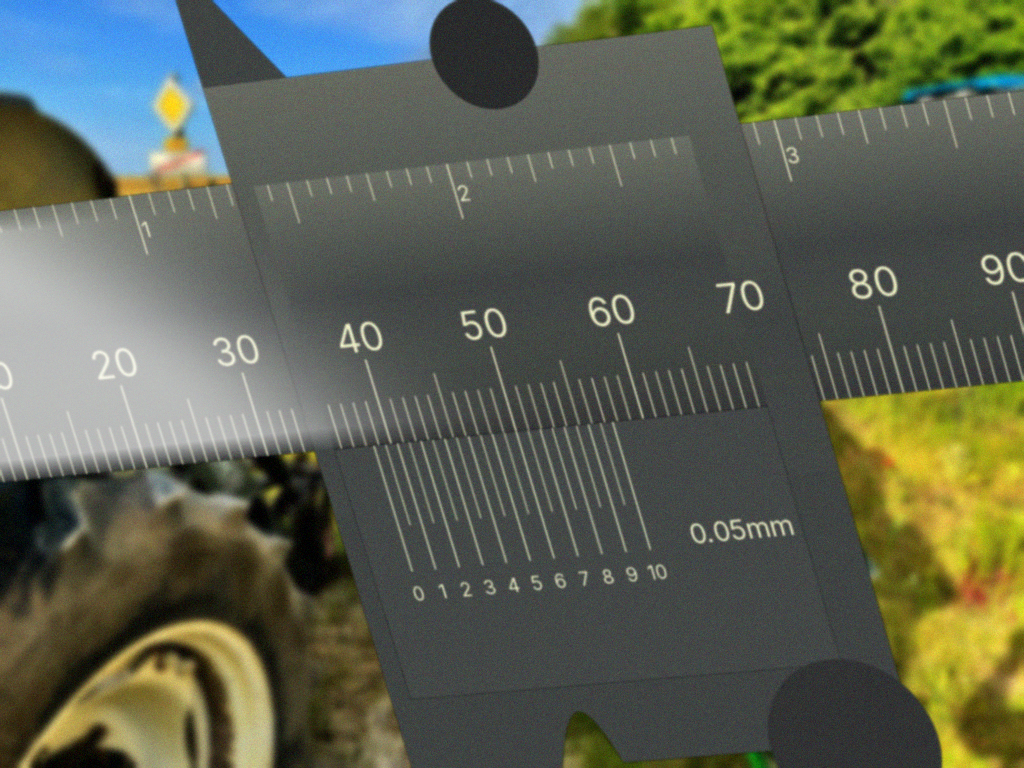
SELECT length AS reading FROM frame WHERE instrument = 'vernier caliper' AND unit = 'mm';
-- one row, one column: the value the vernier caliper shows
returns 38.6 mm
